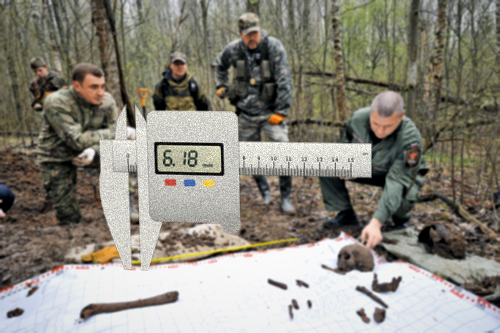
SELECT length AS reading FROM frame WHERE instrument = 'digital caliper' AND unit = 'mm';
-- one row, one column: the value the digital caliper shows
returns 6.18 mm
